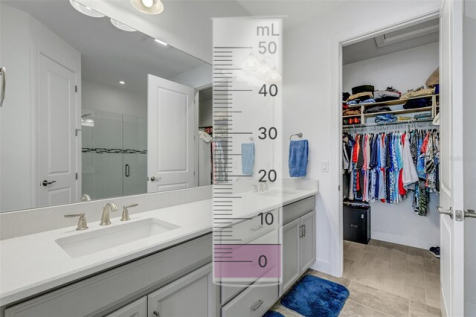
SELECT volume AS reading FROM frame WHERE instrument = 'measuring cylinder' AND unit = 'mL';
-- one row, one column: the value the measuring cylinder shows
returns 4 mL
